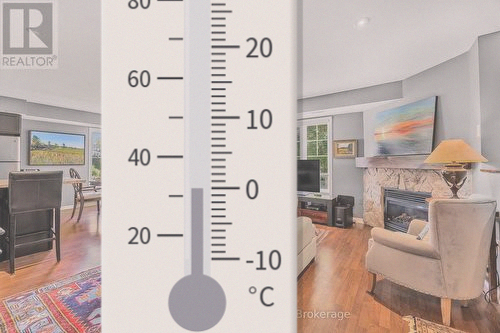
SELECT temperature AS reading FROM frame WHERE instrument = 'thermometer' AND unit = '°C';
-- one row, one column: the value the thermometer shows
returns 0 °C
